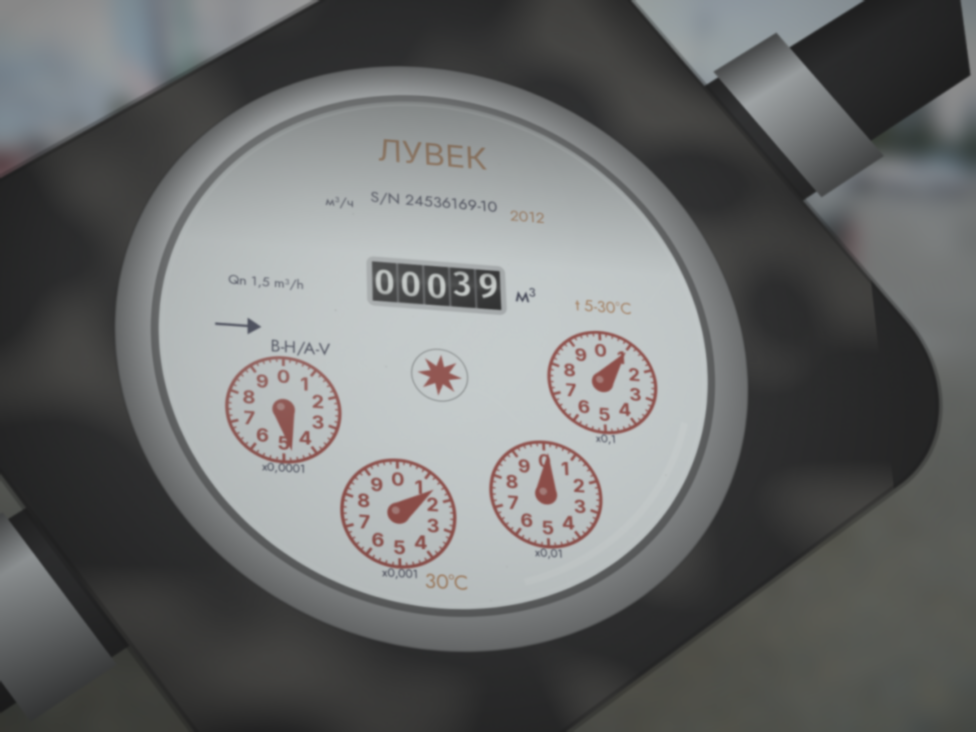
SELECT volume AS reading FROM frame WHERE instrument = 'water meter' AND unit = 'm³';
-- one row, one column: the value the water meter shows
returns 39.1014 m³
